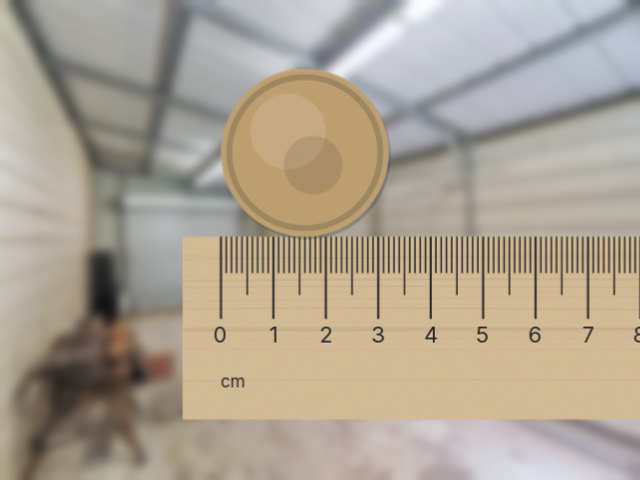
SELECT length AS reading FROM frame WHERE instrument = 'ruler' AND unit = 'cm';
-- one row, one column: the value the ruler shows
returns 3.2 cm
